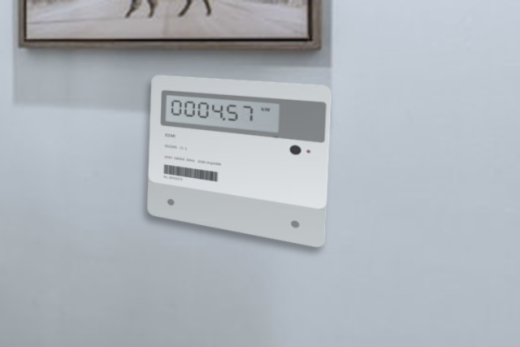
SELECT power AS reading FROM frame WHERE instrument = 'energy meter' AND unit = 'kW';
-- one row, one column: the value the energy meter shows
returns 4.57 kW
